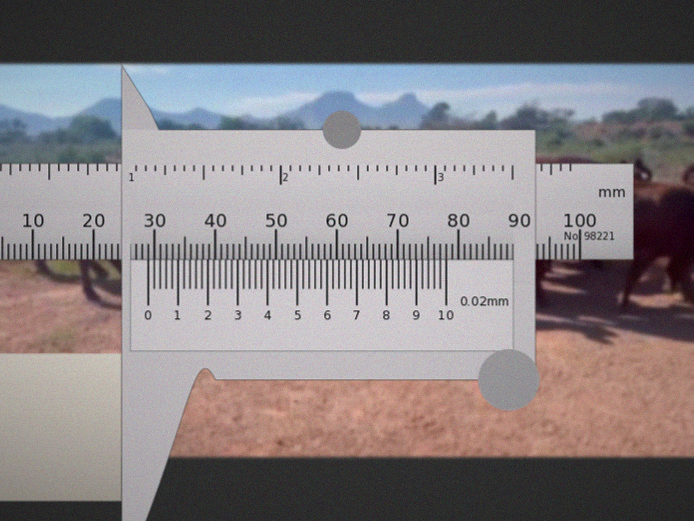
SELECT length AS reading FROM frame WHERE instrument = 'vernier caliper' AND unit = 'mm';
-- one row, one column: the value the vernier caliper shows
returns 29.0 mm
